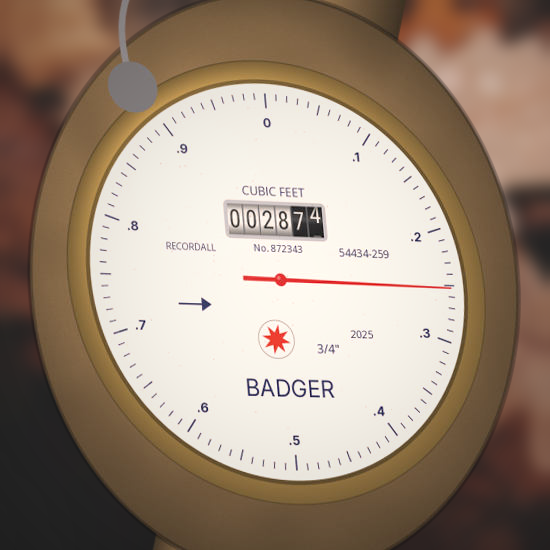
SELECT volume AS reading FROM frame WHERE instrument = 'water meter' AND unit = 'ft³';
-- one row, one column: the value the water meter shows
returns 2874.25 ft³
